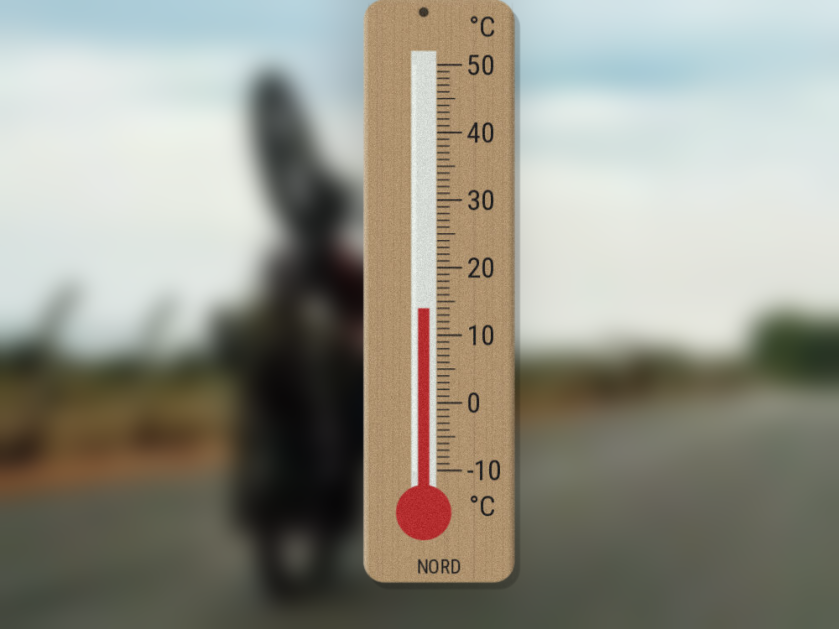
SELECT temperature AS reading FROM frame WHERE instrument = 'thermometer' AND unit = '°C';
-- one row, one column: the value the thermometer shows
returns 14 °C
